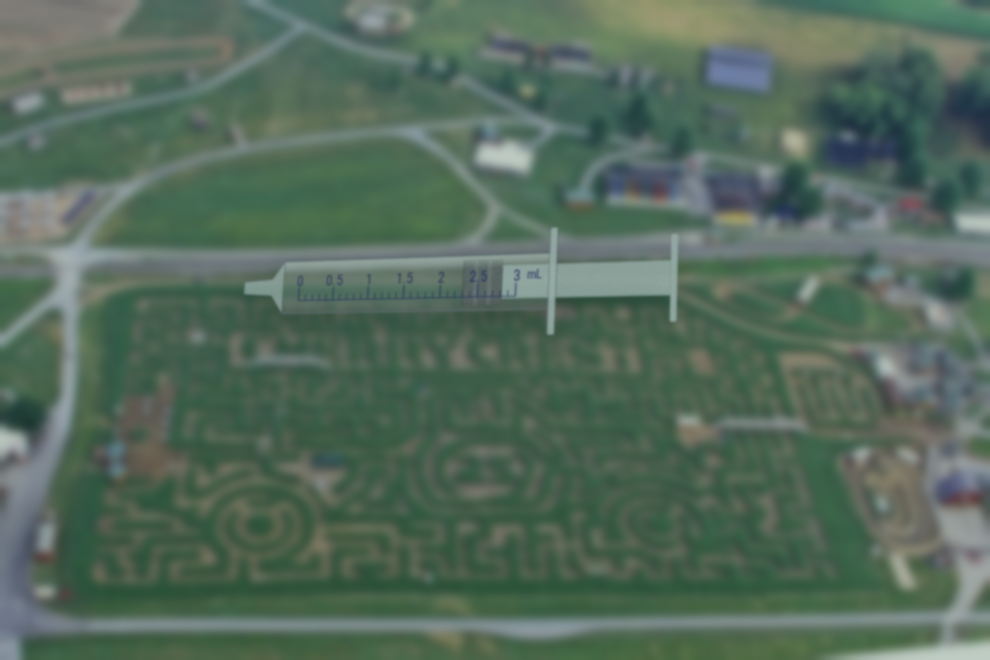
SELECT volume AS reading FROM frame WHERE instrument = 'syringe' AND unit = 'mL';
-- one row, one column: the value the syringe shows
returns 2.3 mL
